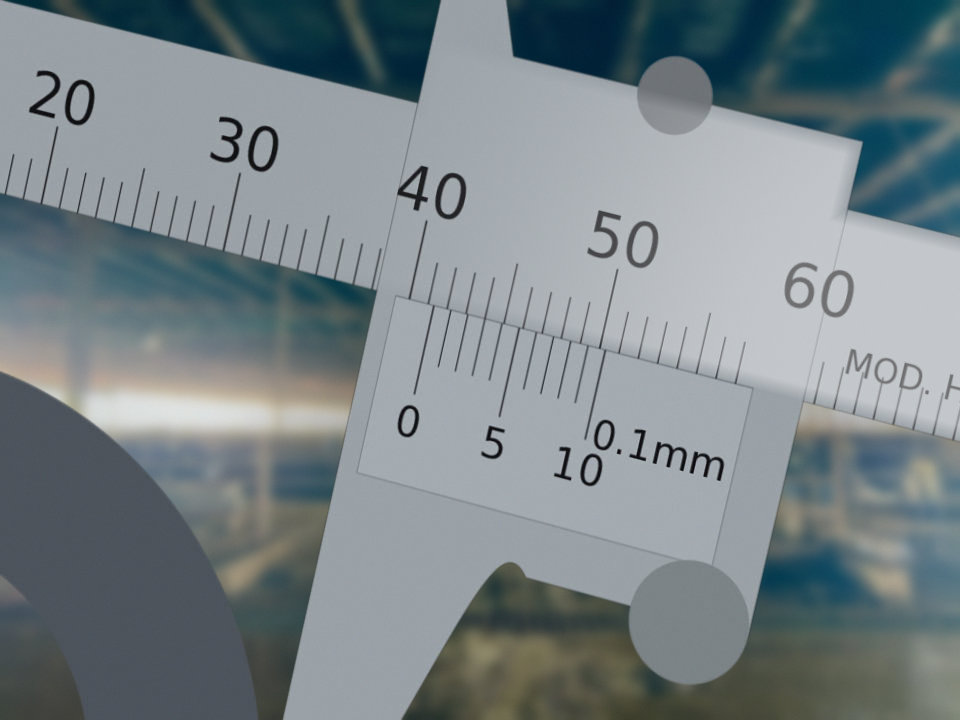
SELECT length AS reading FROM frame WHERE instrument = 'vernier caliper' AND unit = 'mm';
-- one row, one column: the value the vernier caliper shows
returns 41.3 mm
